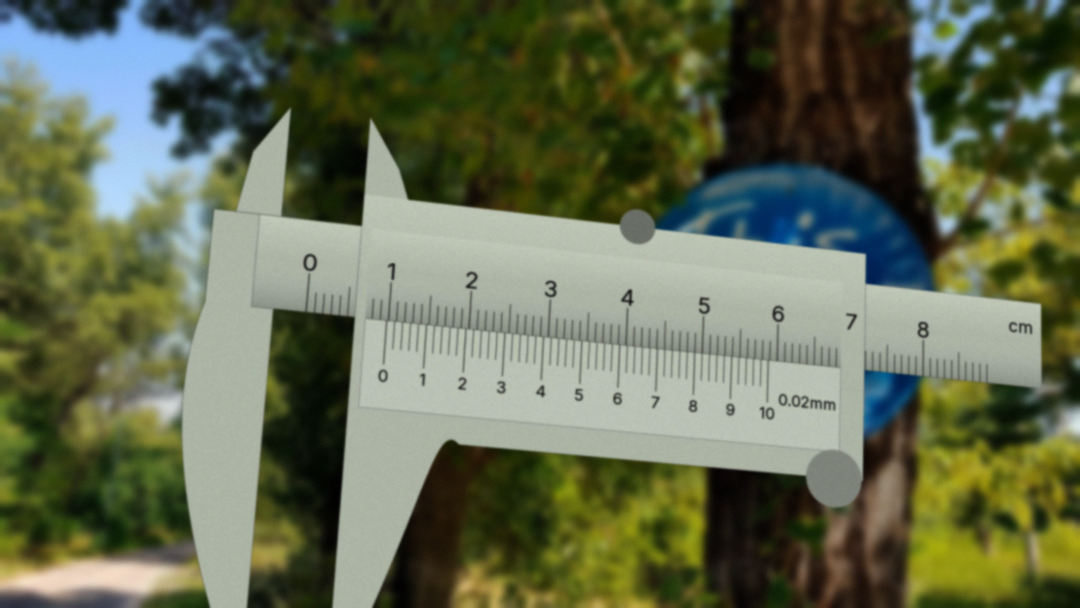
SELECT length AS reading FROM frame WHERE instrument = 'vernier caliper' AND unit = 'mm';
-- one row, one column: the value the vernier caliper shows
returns 9.8 mm
